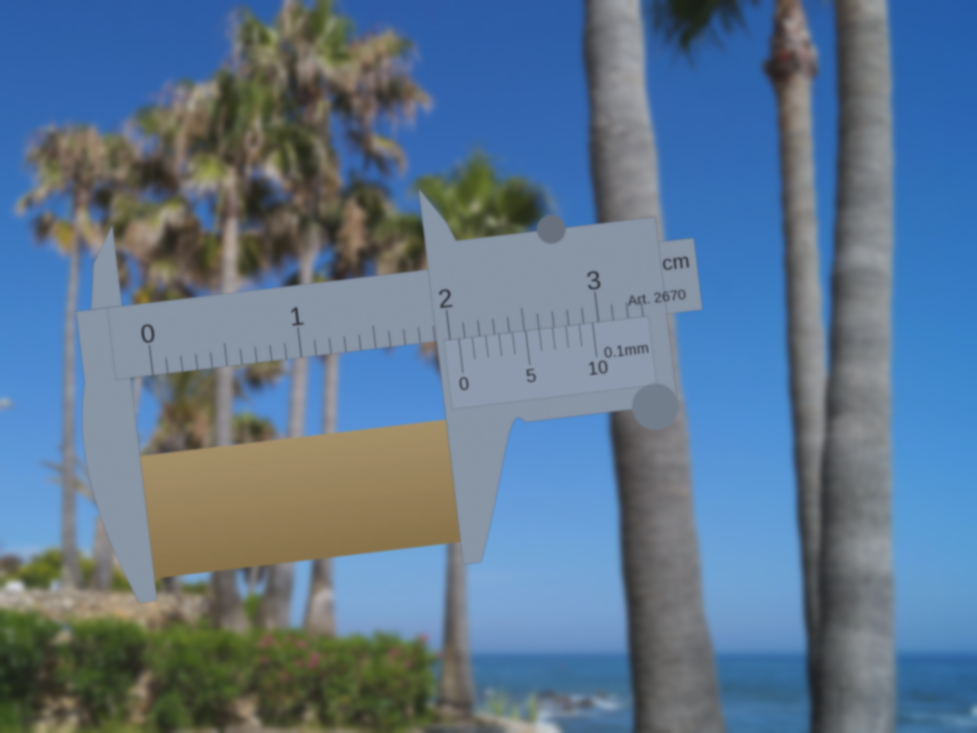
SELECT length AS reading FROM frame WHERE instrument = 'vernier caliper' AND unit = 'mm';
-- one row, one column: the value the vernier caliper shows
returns 20.6 mm
